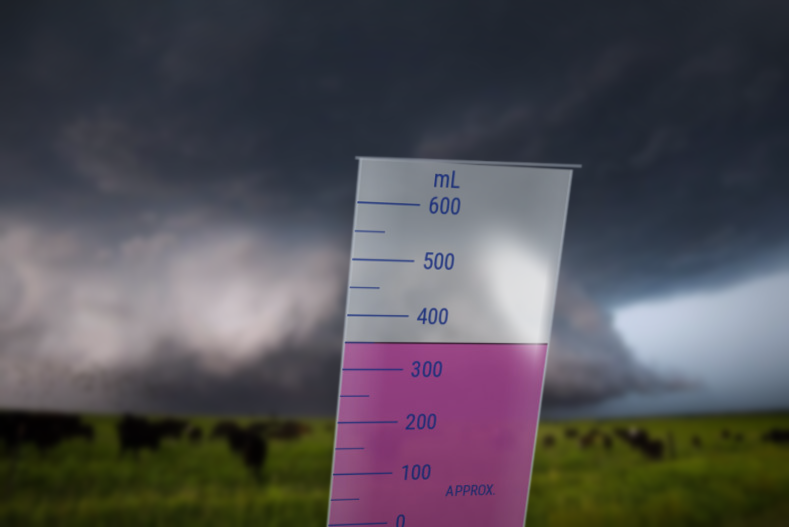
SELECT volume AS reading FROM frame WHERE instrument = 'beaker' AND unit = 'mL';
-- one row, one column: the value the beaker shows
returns 350 mL
